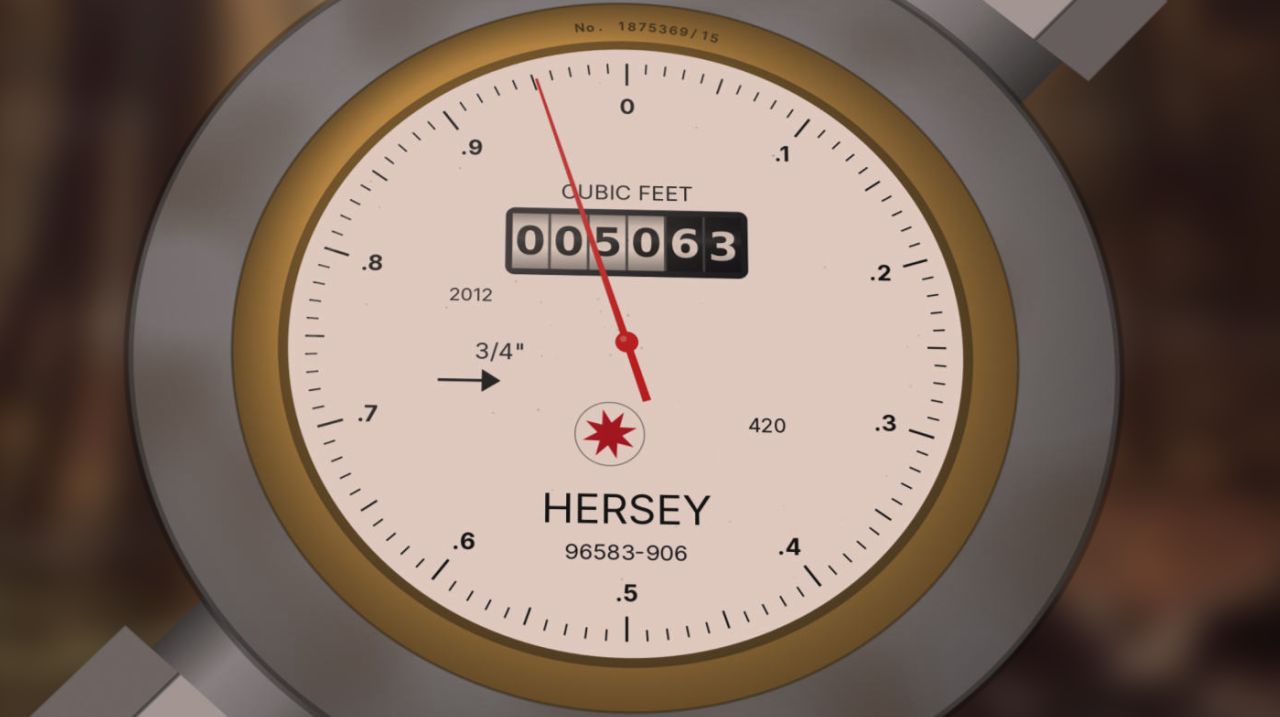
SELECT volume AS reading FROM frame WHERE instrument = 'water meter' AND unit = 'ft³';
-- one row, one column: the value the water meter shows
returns 5062.95 ft³
